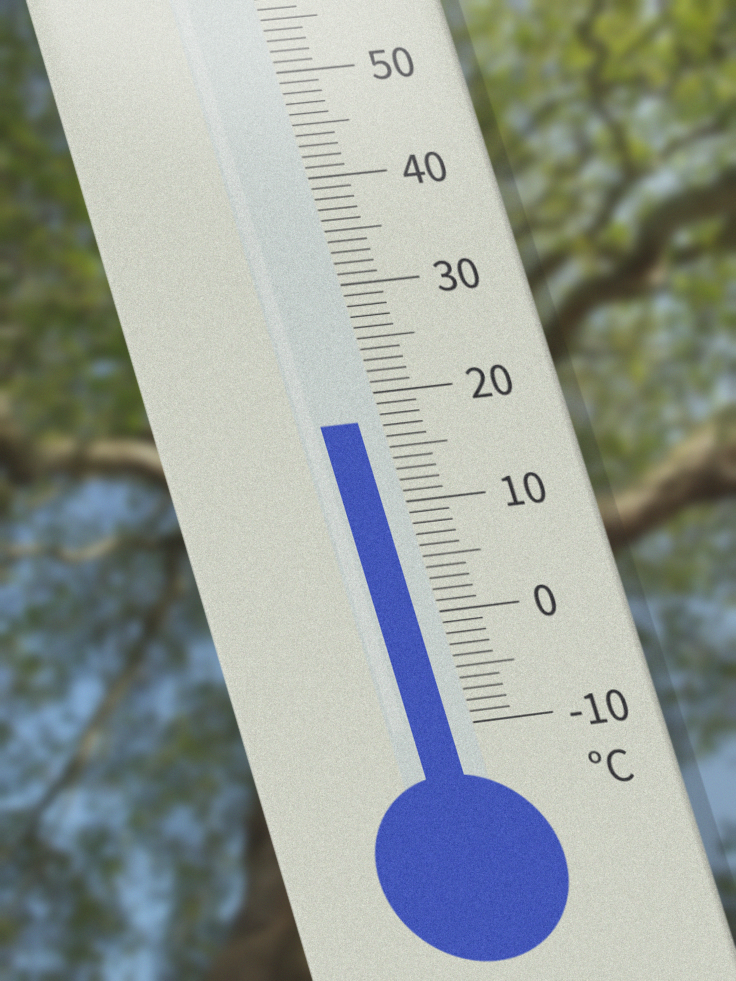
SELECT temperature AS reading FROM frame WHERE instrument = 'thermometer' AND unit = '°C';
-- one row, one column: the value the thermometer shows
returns 17.5 °C
